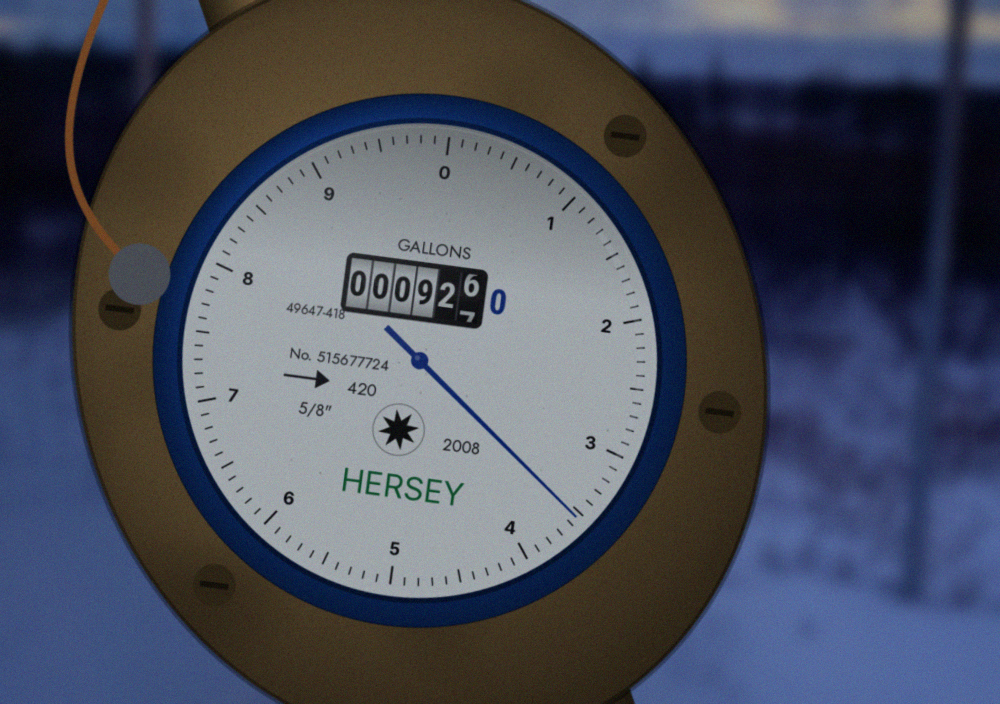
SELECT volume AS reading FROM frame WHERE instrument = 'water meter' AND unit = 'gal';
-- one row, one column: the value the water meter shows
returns 9263.5 gal
